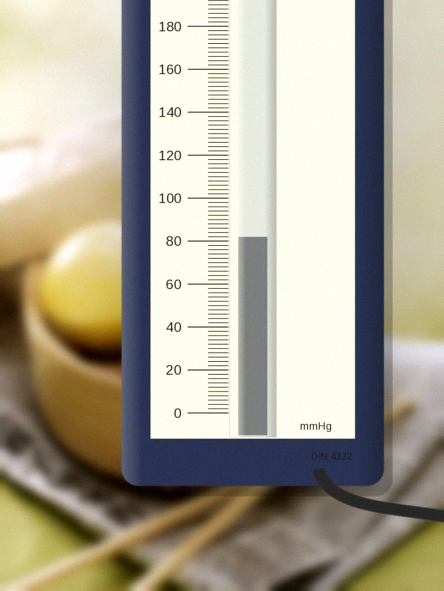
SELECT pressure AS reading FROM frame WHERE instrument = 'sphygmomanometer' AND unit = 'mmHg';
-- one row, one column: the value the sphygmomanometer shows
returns 82 mmHg
